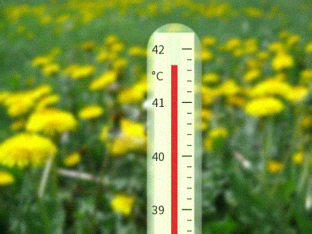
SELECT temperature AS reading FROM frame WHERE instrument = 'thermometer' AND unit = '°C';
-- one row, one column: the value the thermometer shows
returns 41.7 °C
